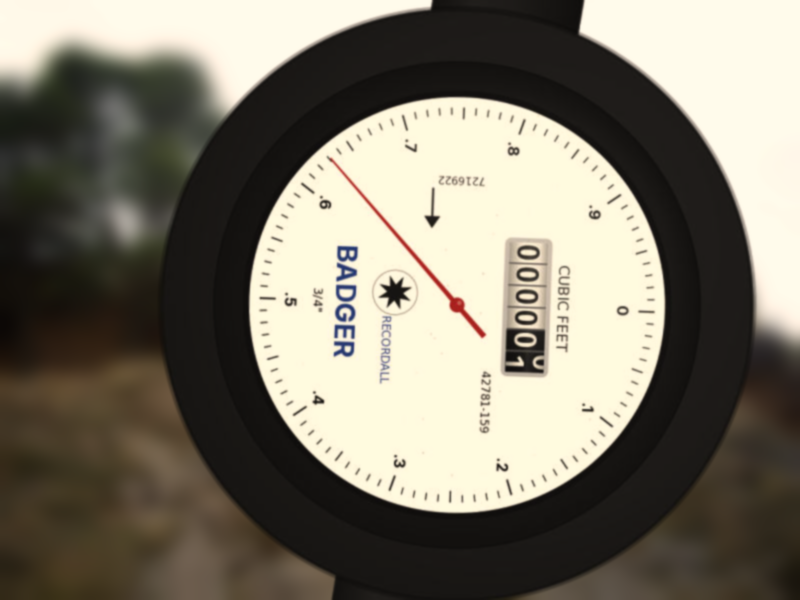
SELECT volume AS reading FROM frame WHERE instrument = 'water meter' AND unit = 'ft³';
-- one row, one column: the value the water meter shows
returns 0.63 ft³
